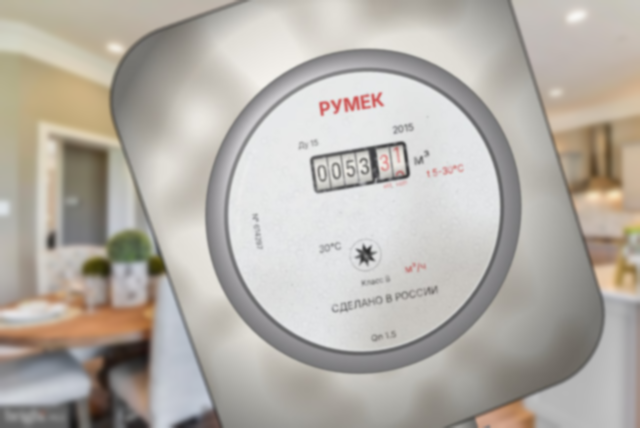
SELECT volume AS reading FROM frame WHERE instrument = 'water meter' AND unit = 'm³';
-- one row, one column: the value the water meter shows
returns 53.31 m³
